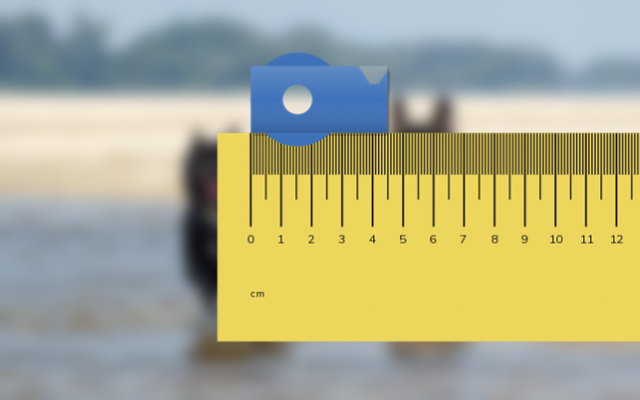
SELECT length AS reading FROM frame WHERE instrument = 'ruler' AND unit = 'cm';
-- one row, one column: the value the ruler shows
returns 4.5 cm
